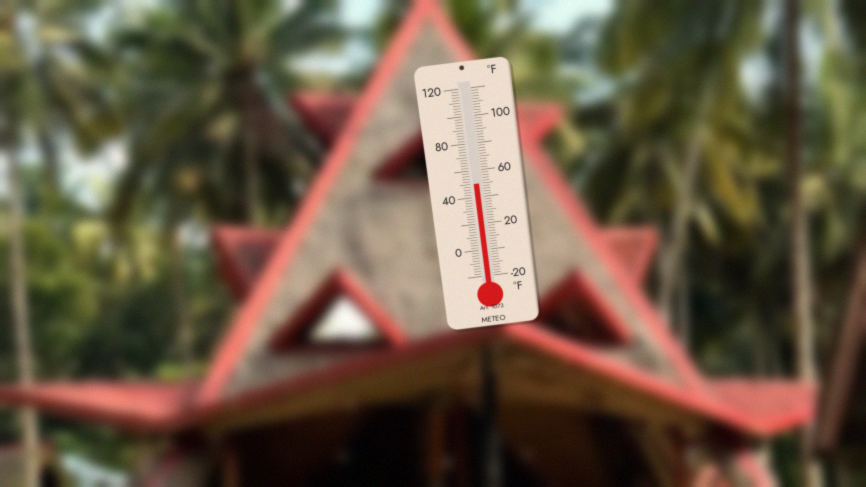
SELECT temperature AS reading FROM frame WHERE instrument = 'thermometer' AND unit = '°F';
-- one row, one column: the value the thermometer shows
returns 50 °F
